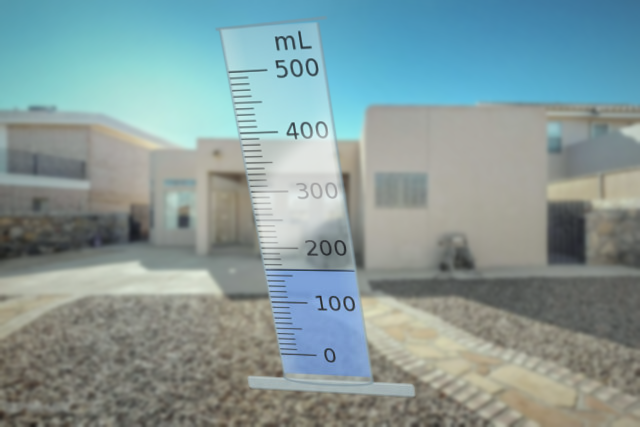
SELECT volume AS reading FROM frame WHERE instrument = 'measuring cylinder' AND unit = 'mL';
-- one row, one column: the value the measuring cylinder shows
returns 160 mL
